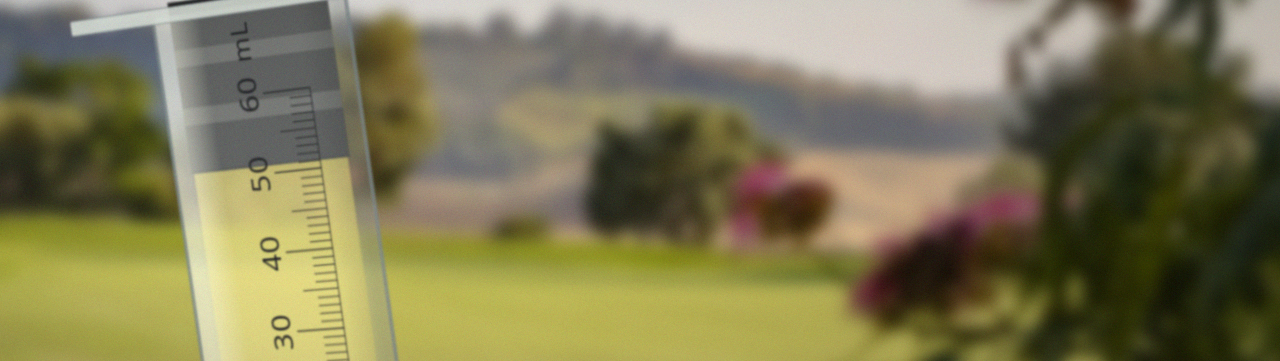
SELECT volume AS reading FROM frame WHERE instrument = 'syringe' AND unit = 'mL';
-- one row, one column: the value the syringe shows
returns 51 mL
